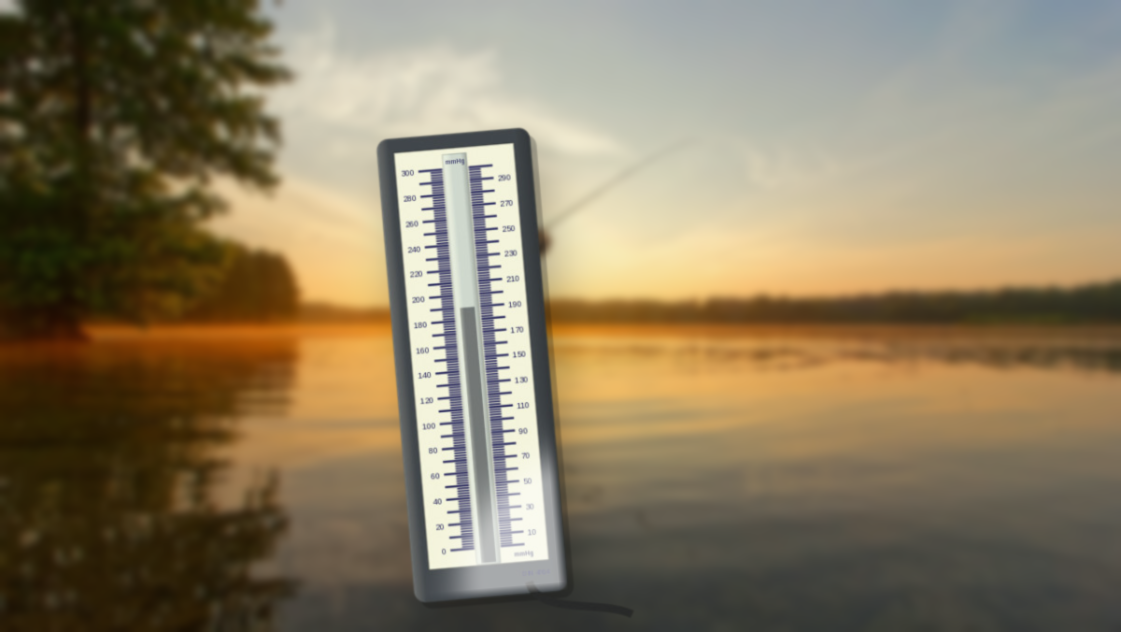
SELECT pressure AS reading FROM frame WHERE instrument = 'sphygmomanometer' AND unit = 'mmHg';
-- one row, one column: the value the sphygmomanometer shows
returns 190 mmHg
